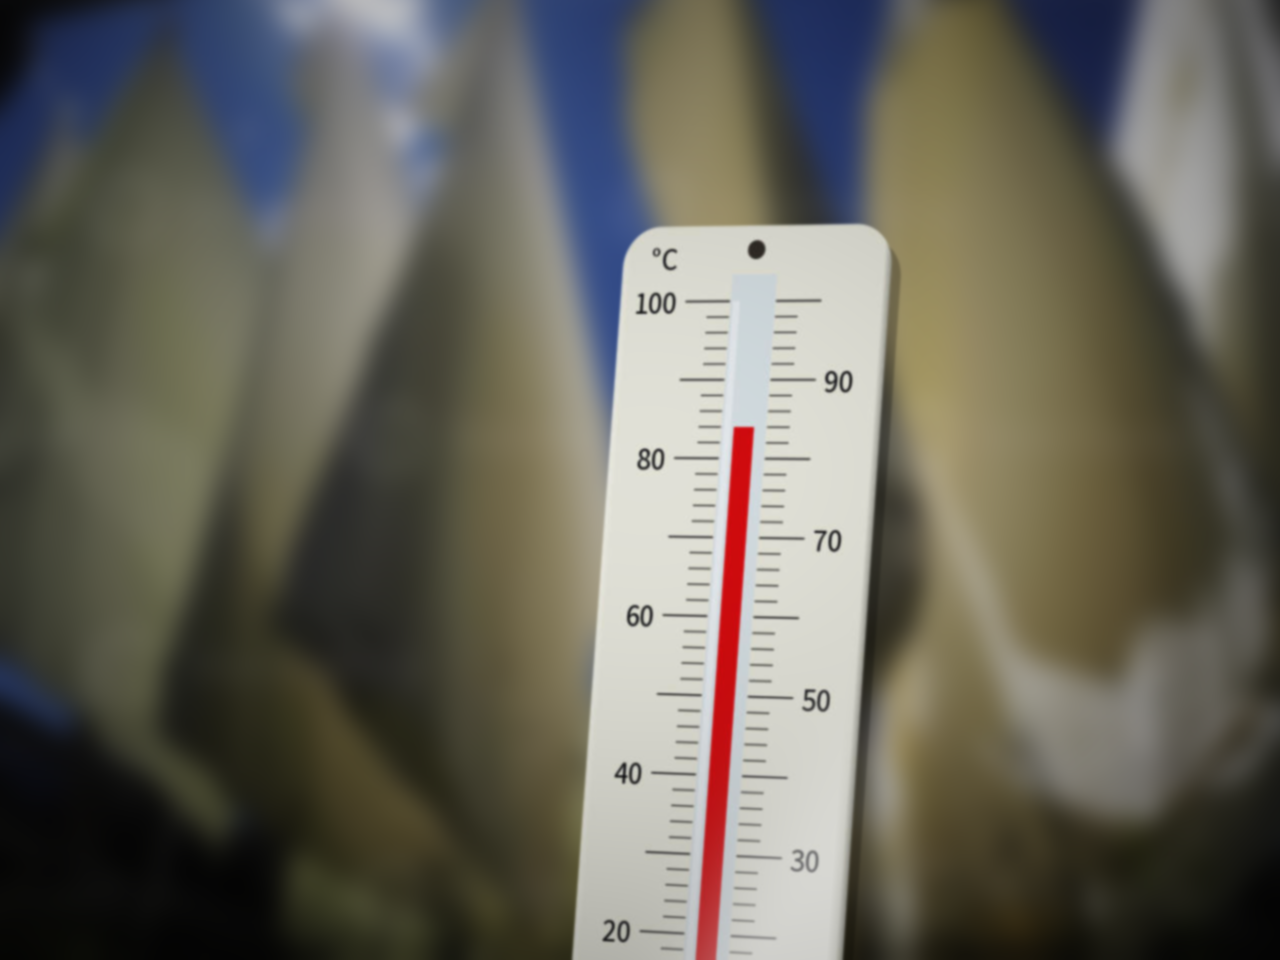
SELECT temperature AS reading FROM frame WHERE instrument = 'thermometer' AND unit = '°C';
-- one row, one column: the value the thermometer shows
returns 84 °C
